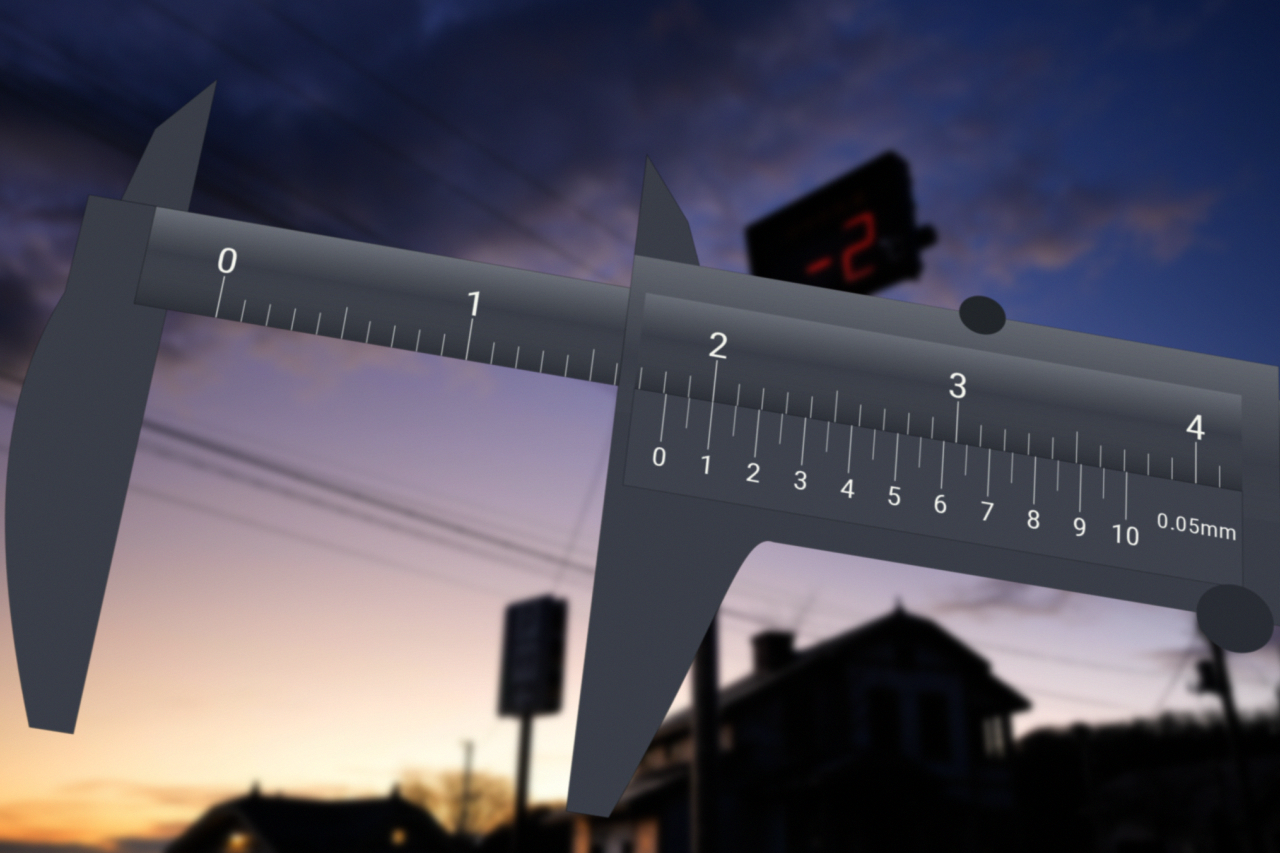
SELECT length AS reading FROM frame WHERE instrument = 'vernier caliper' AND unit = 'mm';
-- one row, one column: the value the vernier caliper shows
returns 18.1 mm
